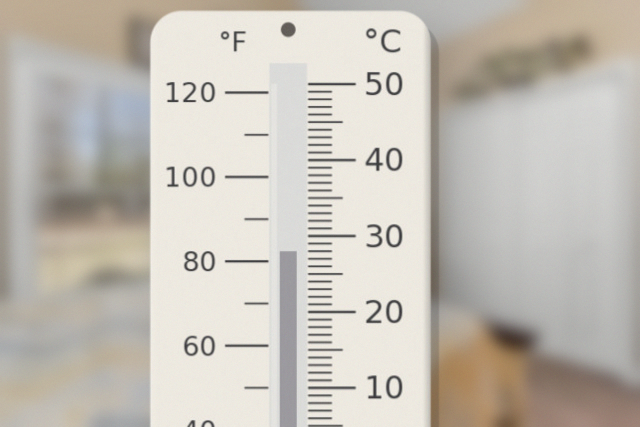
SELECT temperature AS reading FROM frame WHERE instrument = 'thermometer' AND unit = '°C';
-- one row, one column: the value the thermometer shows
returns 28 °C
